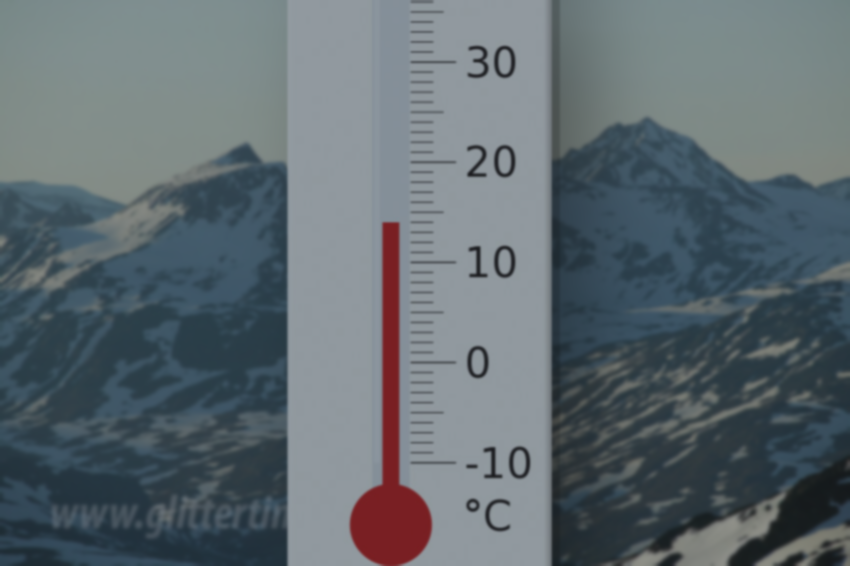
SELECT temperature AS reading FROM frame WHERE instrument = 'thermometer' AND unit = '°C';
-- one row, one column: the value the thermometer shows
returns 14 °C
